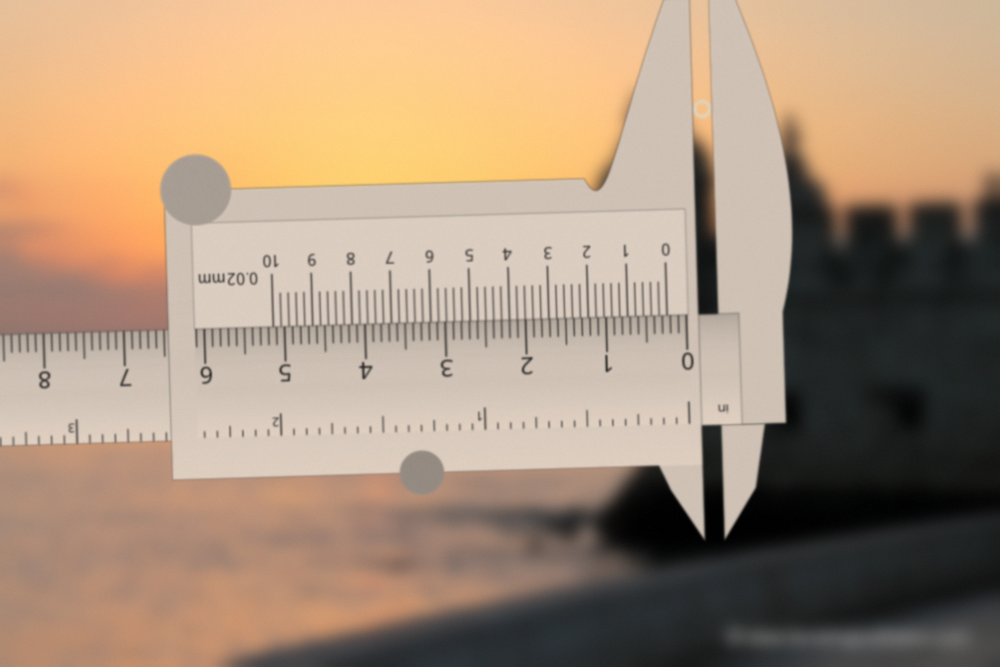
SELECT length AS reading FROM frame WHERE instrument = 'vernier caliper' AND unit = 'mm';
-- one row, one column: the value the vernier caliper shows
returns 2.4 mm
